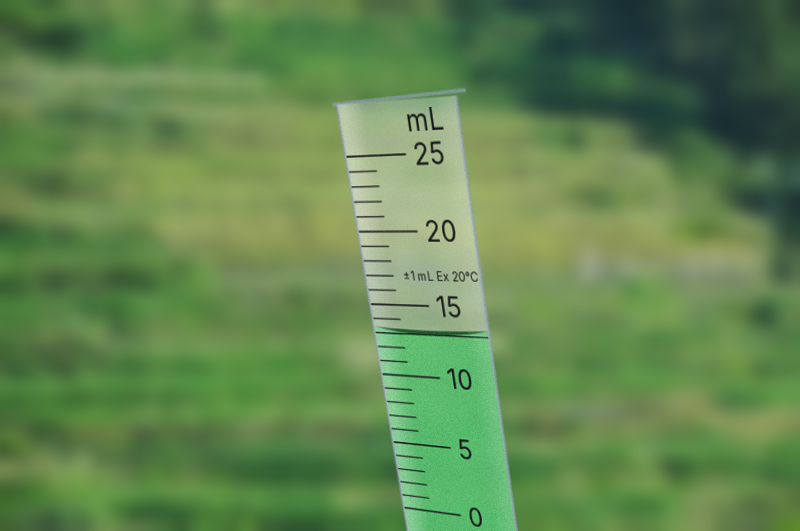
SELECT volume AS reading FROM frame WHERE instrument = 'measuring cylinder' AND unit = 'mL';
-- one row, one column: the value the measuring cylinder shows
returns 13 mL
